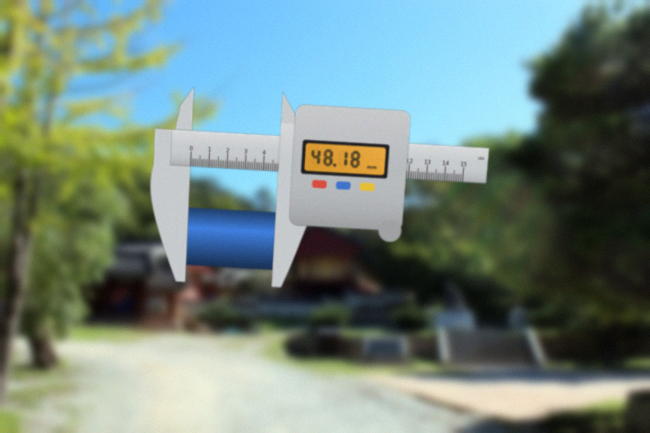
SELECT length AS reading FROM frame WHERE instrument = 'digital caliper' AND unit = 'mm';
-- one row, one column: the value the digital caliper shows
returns 48.18 mm
